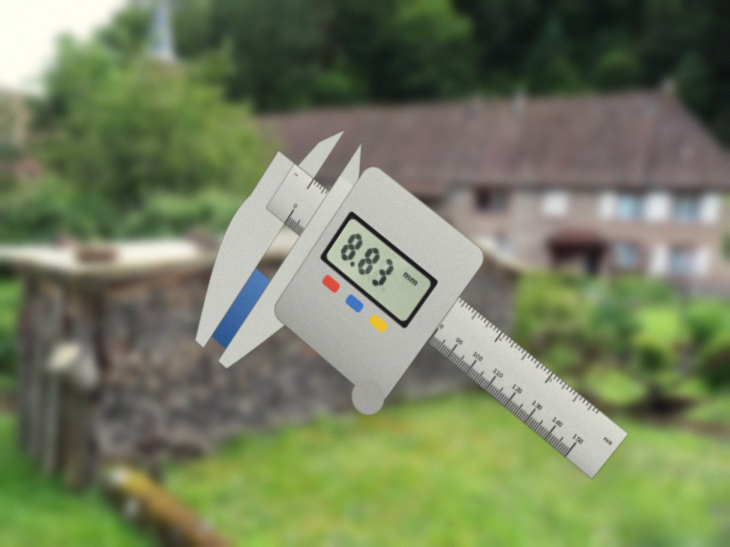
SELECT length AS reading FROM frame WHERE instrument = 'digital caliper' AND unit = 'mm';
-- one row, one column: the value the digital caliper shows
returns 8.83 mm
